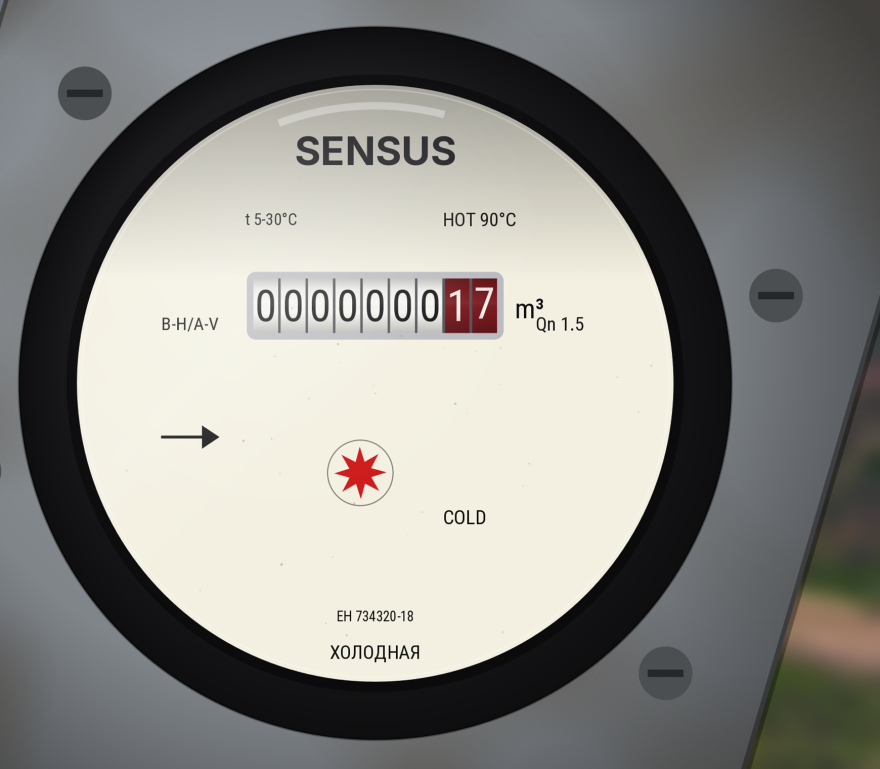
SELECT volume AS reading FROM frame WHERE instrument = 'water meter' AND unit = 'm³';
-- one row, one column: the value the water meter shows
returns 0.17 m³
